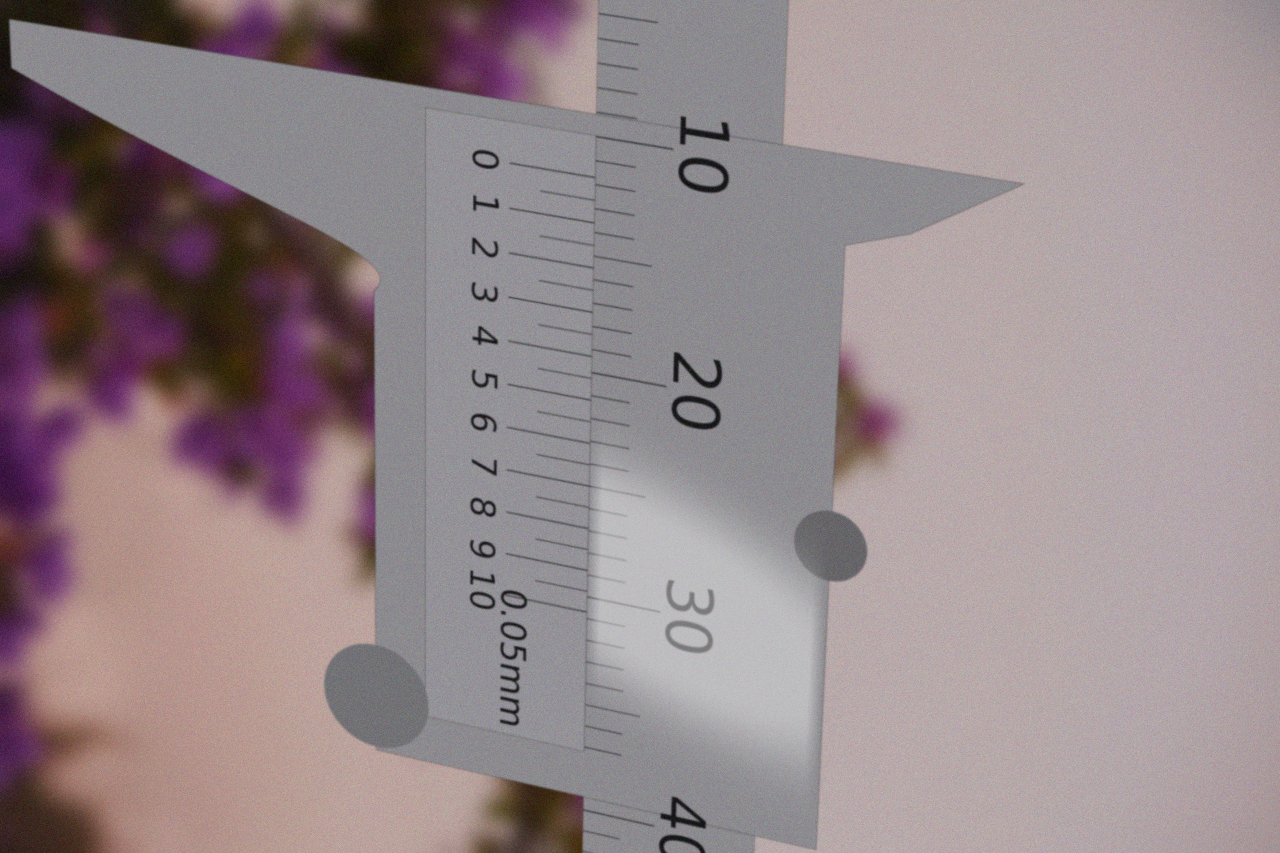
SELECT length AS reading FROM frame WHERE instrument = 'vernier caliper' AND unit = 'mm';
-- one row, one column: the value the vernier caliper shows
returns 11.7 mm
